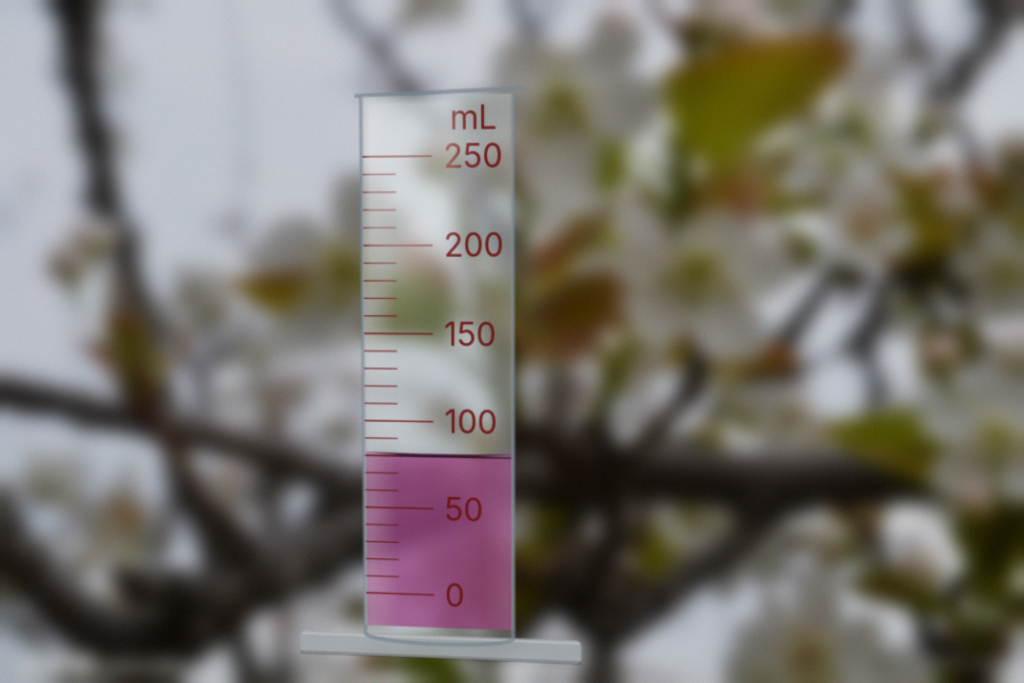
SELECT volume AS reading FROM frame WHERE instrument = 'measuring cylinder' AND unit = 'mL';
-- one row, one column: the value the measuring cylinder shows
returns 80 mL
